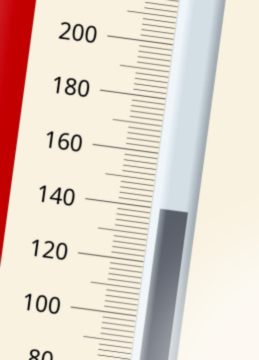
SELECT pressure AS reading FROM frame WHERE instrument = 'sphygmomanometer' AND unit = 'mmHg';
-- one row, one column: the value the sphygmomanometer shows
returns 140 mmHg
